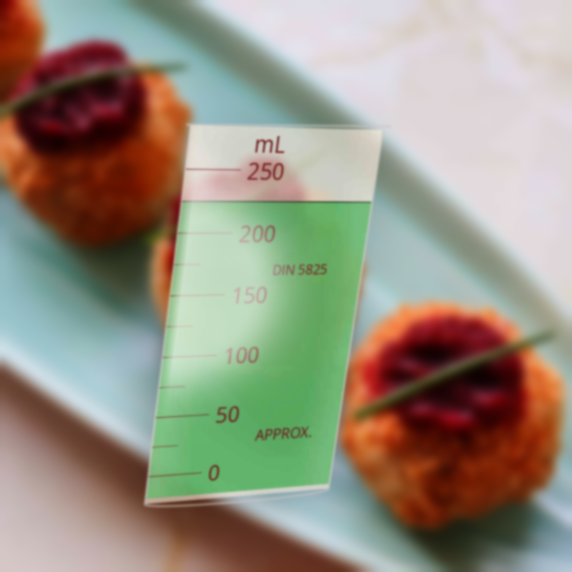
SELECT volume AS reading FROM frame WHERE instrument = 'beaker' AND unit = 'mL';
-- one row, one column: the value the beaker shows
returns 225 mL
